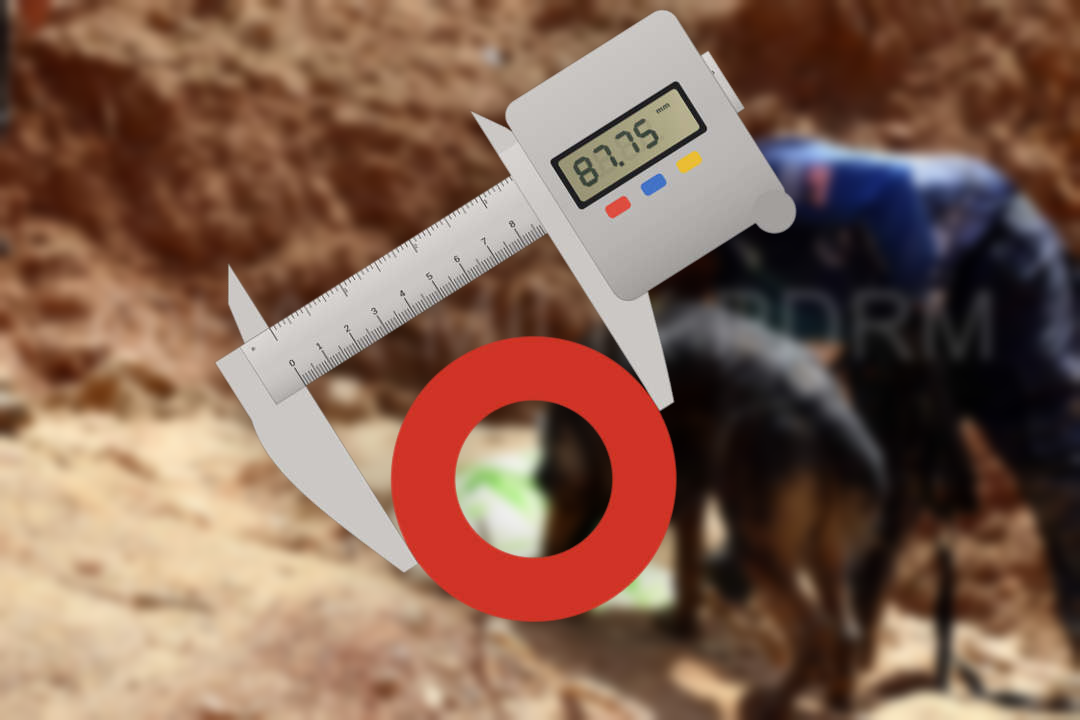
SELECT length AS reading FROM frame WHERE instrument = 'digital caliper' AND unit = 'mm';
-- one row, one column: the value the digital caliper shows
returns 87.75 mm
